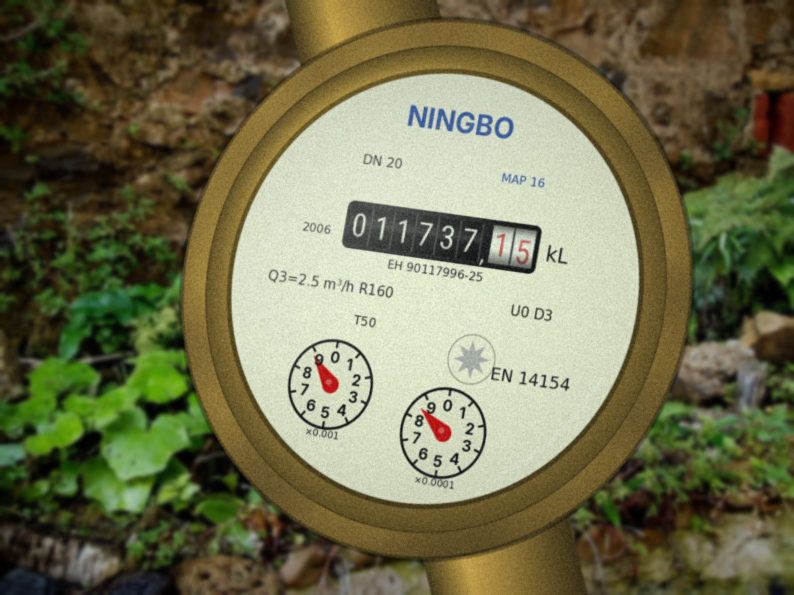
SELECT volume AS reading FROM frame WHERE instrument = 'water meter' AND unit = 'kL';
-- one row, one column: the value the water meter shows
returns 11737.1488 kL
